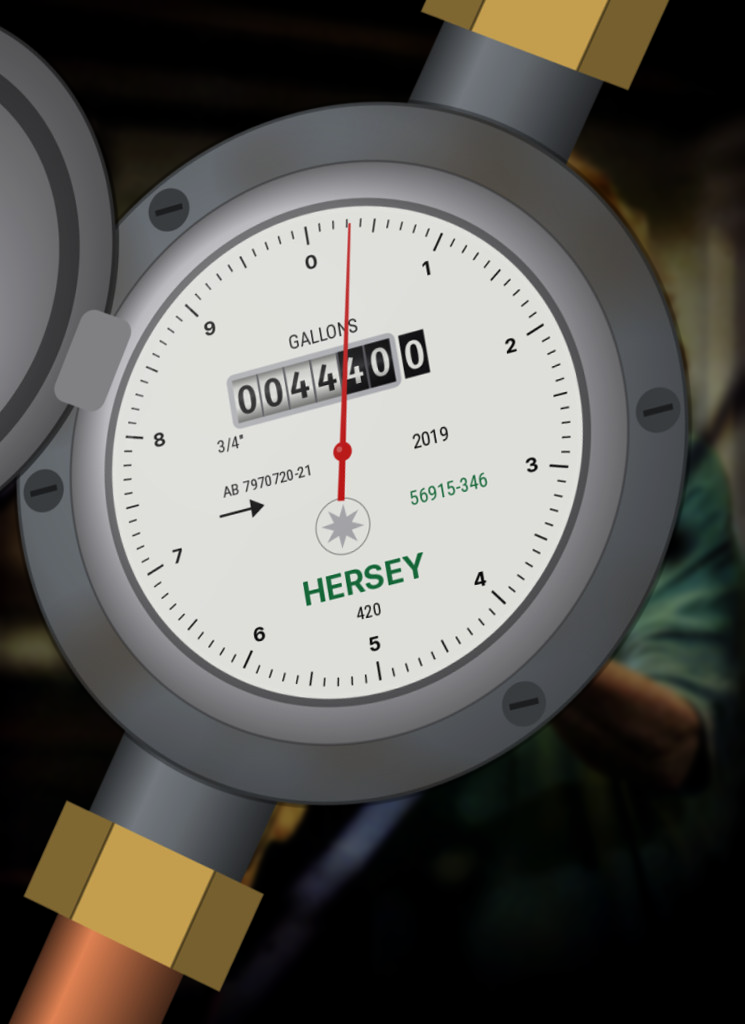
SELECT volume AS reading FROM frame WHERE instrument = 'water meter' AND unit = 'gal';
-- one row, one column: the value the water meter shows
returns 44400.3 gal
